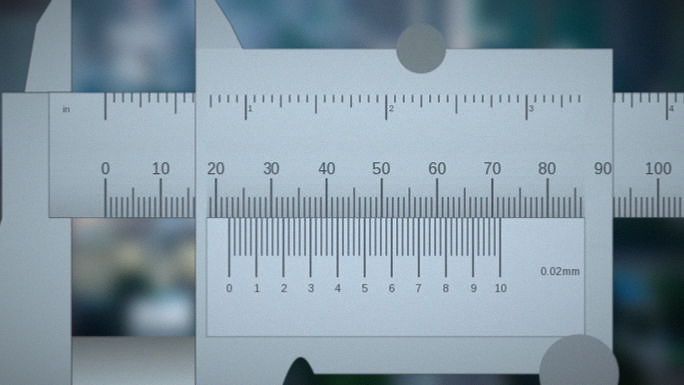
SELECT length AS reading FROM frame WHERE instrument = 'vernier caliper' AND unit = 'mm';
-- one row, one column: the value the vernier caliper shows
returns 22.4 mm
